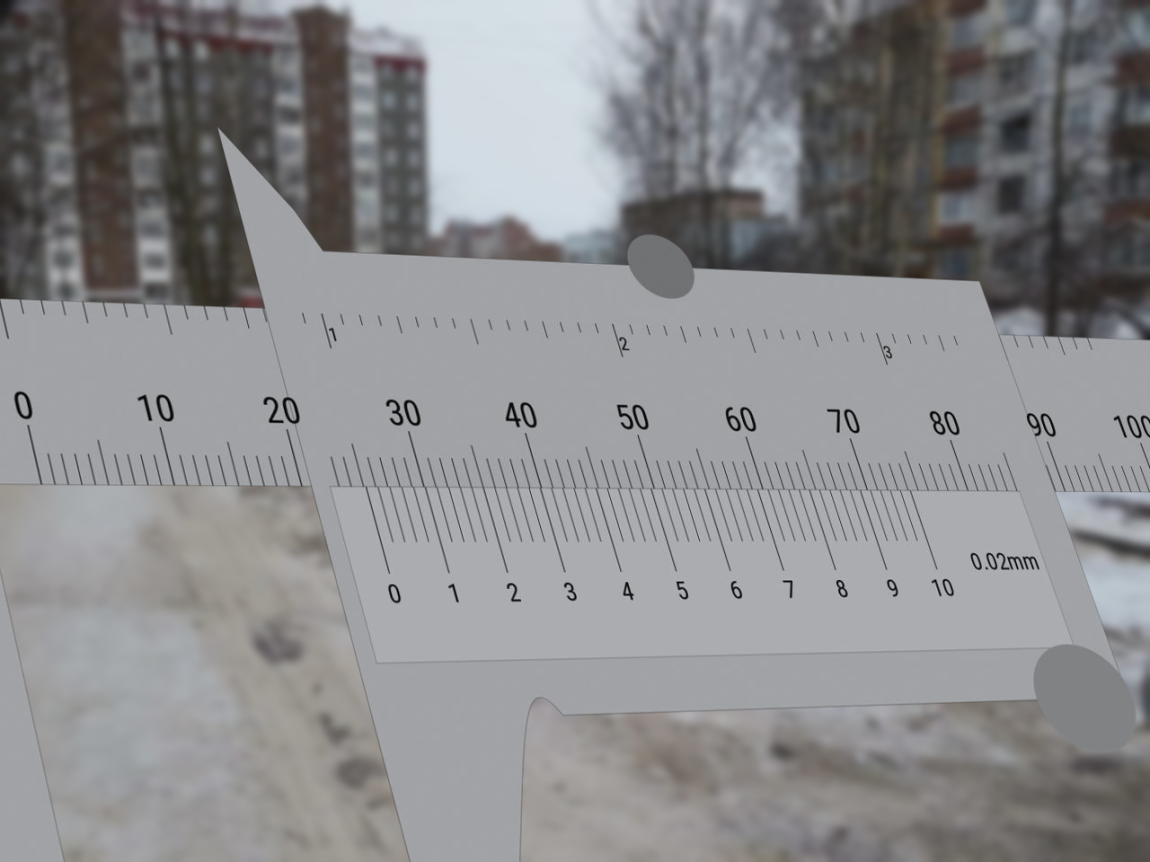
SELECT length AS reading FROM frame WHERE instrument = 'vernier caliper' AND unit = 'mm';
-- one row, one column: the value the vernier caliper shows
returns 25.2 mm
